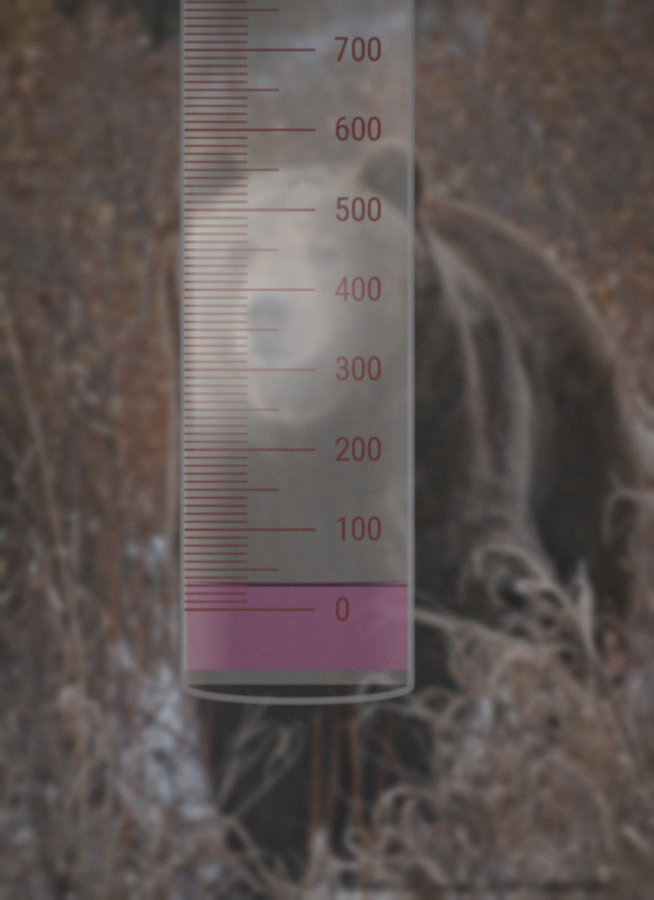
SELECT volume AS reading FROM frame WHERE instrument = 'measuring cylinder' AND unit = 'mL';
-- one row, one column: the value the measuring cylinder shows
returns 30 mL
